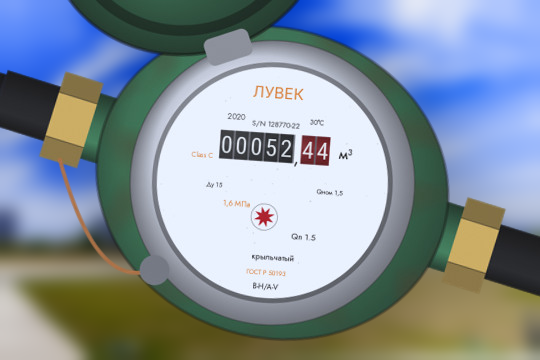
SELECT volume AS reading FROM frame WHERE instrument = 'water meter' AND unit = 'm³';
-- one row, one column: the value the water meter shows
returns 52.44 m³
